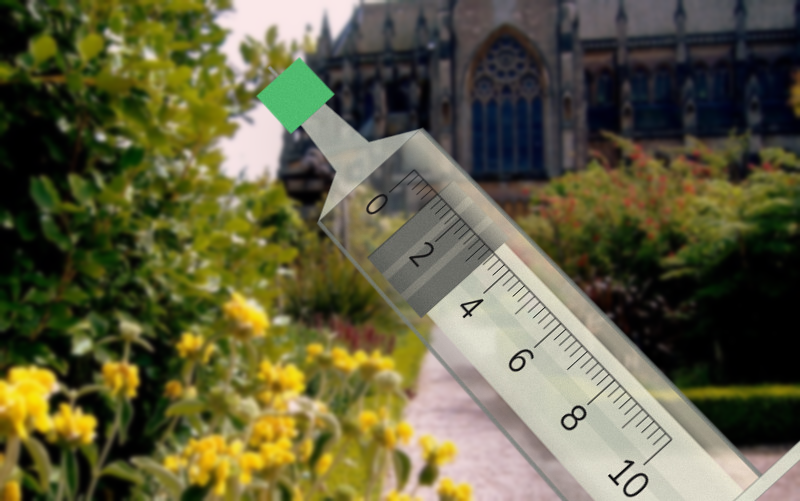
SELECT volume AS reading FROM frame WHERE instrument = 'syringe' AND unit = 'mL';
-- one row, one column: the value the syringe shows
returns 1 mL
